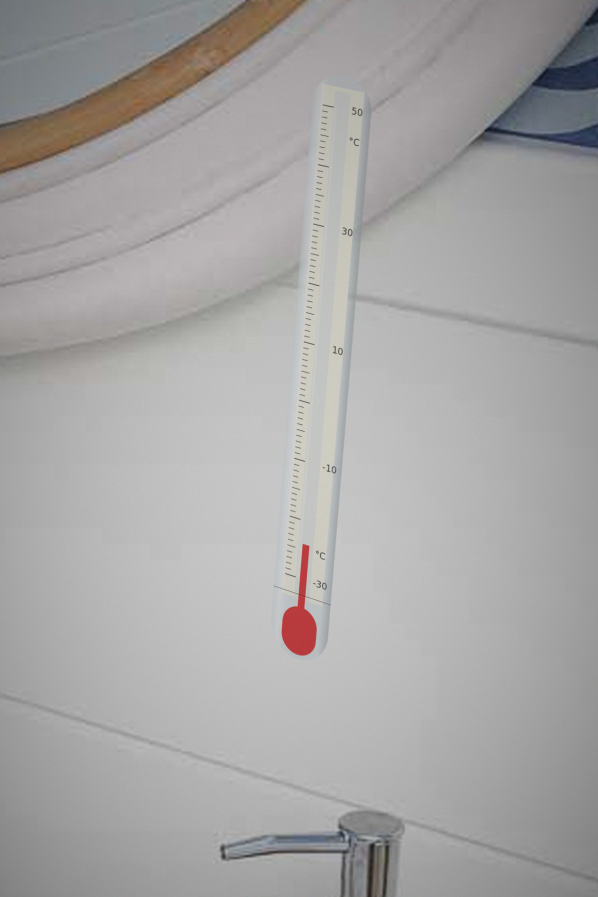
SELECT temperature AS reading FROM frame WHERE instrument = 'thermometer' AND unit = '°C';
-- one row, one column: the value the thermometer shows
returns -24 °C
